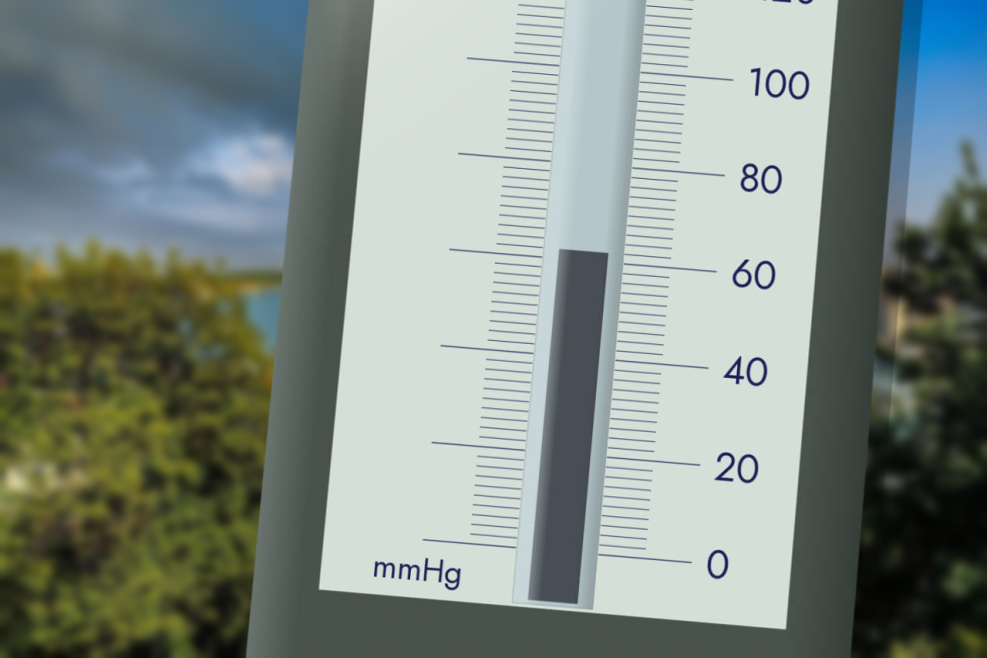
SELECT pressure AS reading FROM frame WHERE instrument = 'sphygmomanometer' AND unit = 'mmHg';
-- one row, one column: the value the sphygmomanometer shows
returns 62 mmHg
